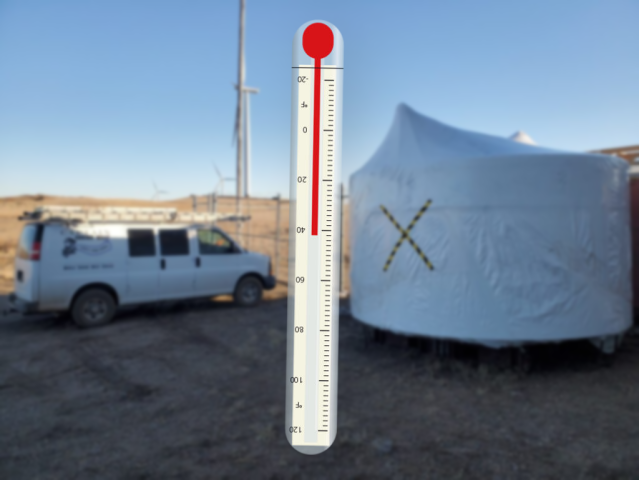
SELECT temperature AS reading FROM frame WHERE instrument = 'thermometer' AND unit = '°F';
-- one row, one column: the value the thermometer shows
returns 42 °F
